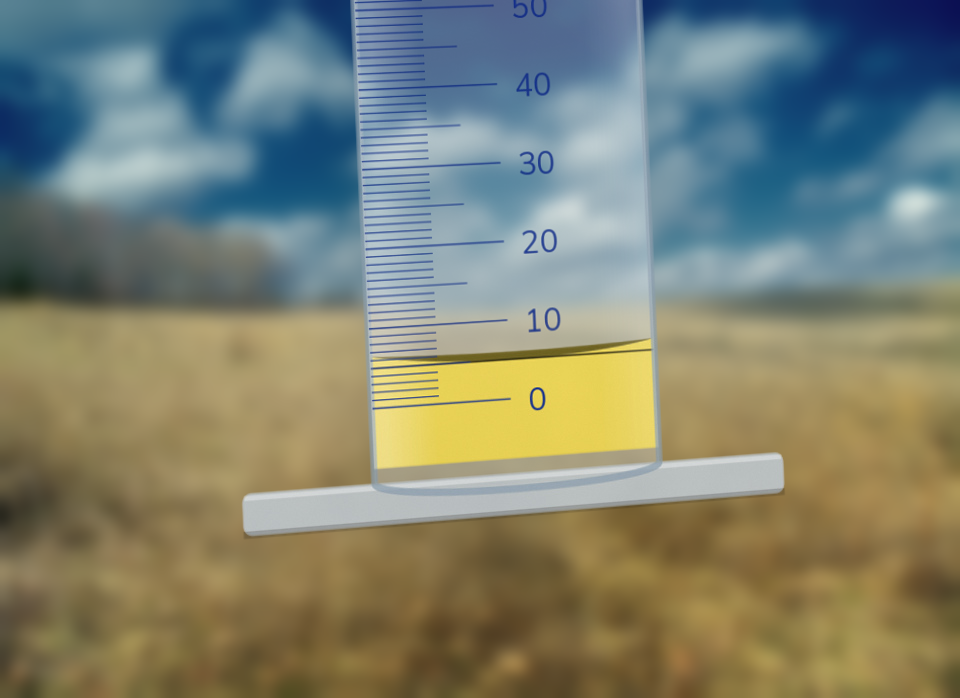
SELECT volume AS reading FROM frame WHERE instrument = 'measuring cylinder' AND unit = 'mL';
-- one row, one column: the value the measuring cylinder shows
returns 5 mL
